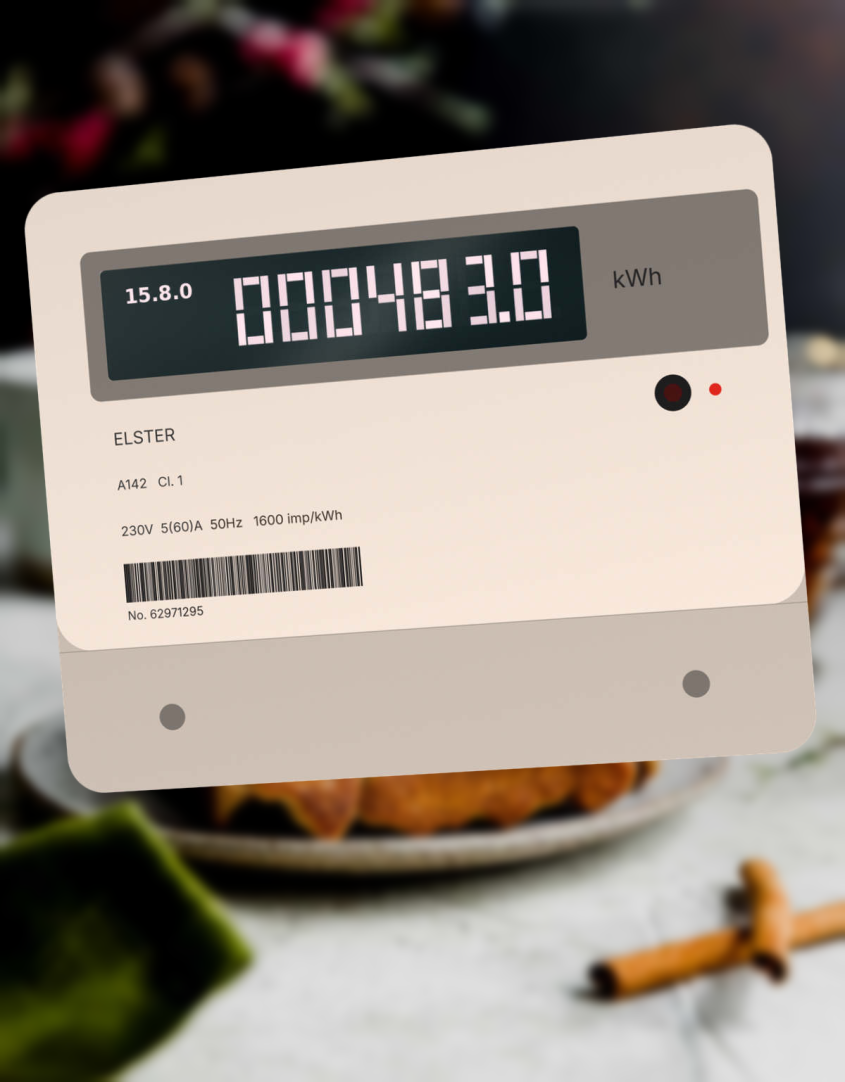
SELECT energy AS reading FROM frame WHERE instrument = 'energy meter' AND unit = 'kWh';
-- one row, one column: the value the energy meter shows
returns 483.0 kWh
